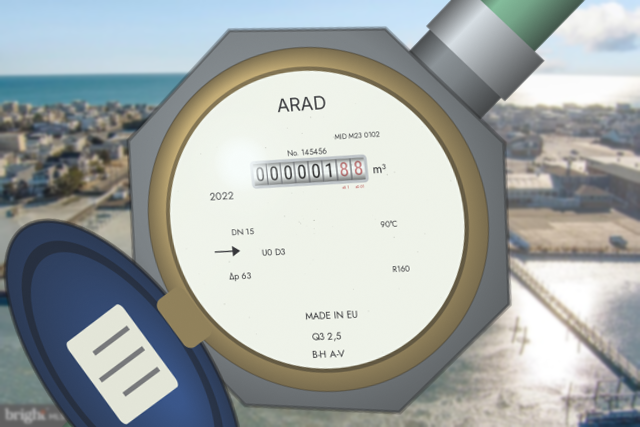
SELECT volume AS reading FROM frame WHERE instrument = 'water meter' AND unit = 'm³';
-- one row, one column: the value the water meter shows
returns 1.88 m³
